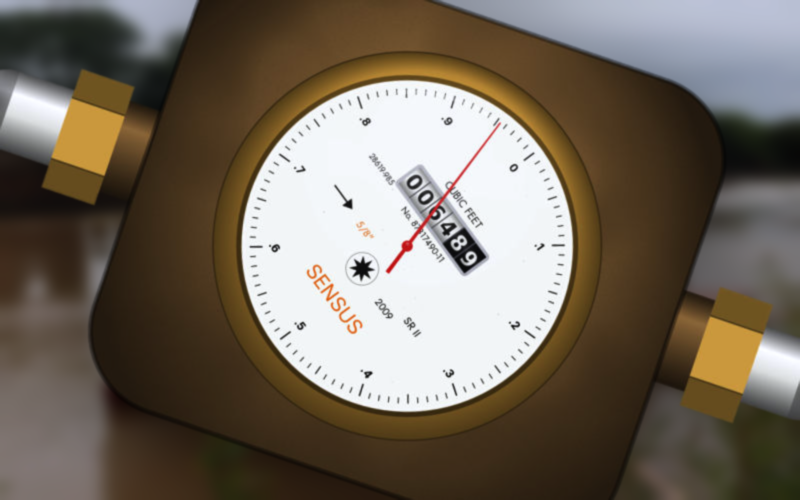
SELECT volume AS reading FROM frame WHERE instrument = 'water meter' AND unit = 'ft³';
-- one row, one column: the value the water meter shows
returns 6488.95 ft³
